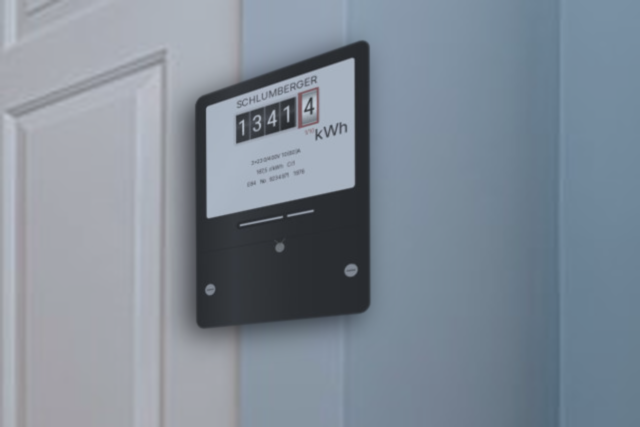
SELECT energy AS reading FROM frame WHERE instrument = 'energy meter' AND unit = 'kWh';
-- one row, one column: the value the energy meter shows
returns 1341.4 kWh
